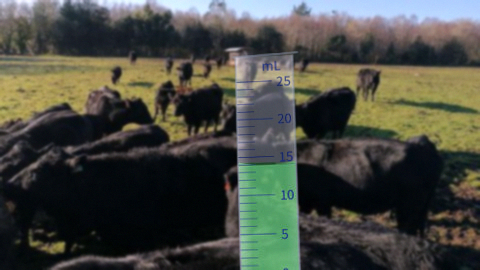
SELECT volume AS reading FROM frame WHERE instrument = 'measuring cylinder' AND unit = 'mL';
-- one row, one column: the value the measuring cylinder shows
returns 14 mL
